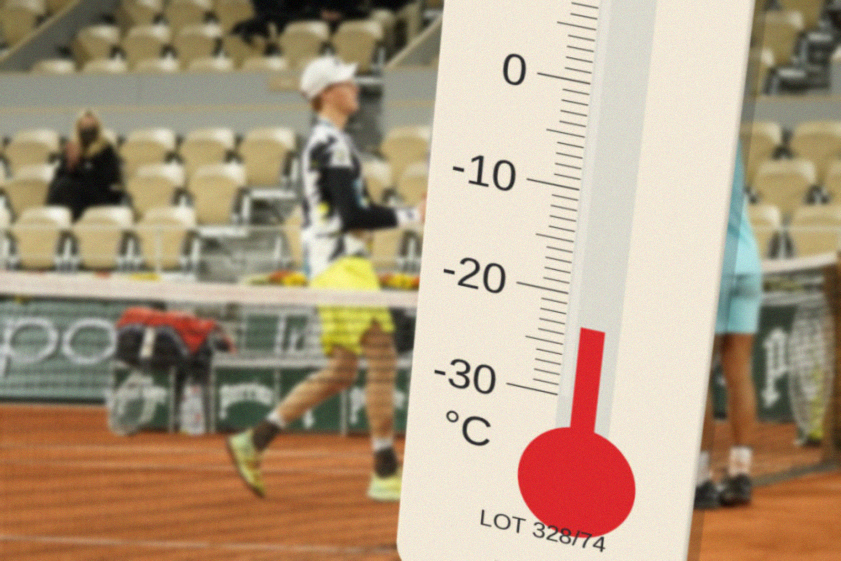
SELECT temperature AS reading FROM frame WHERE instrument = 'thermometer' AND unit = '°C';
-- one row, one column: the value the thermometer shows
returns -23 °C
